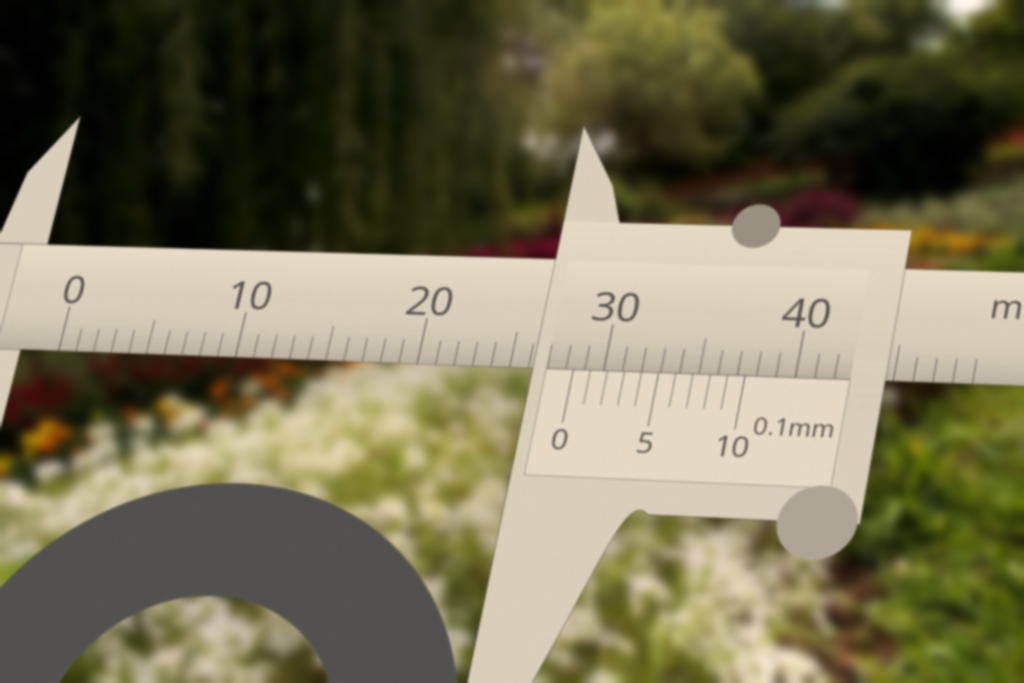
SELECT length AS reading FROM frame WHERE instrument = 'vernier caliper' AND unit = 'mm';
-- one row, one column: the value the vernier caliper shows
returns 28.4 mm
